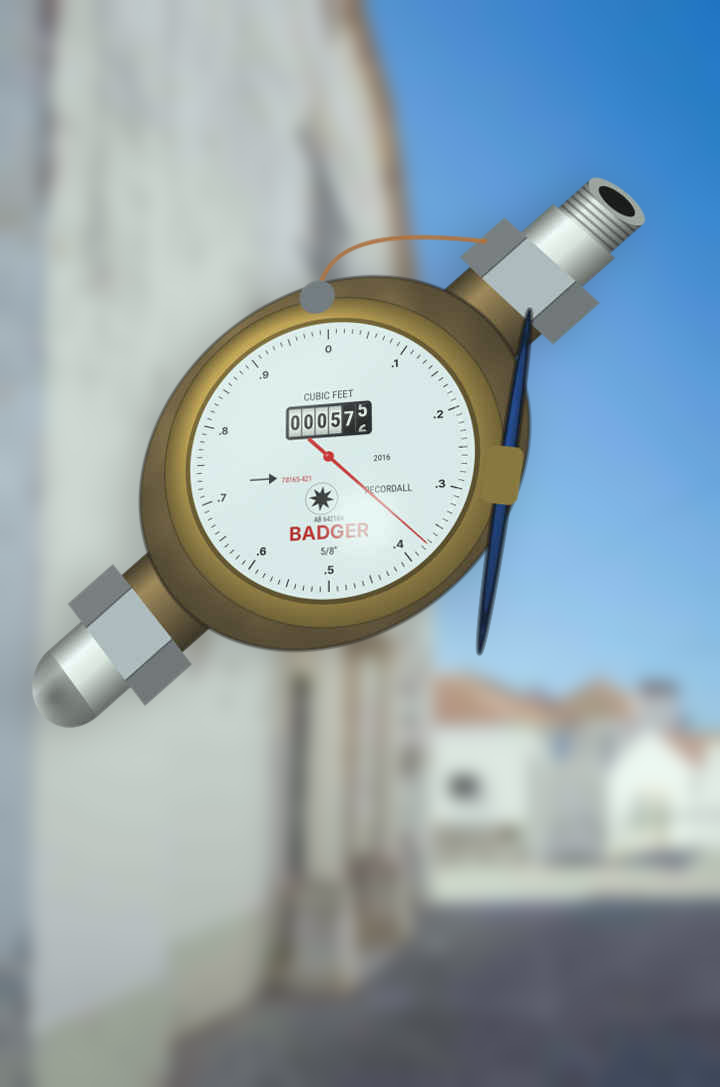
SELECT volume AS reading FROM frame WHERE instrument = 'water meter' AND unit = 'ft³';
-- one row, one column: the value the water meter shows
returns 575.37 ft³
